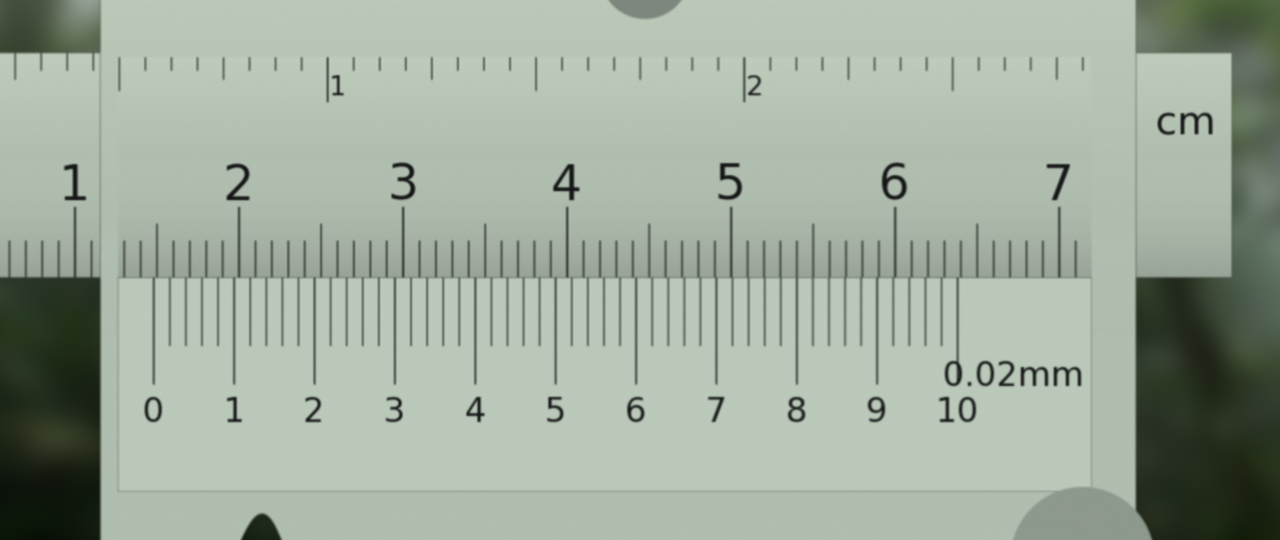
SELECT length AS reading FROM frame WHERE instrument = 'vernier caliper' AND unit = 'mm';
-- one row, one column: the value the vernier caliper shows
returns 14.8 mm
